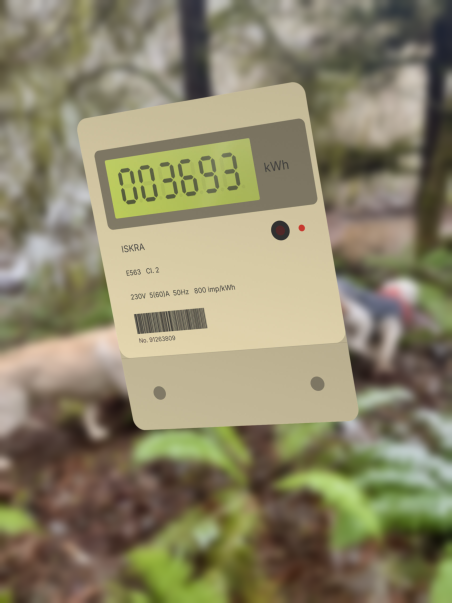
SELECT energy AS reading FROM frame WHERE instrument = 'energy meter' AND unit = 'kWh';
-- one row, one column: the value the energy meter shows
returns 3693 kWh
